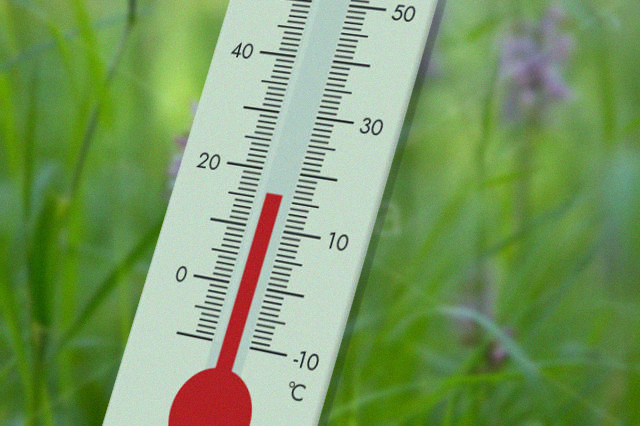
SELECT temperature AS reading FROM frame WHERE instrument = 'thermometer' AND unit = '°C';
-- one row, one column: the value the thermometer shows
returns 16 °C
